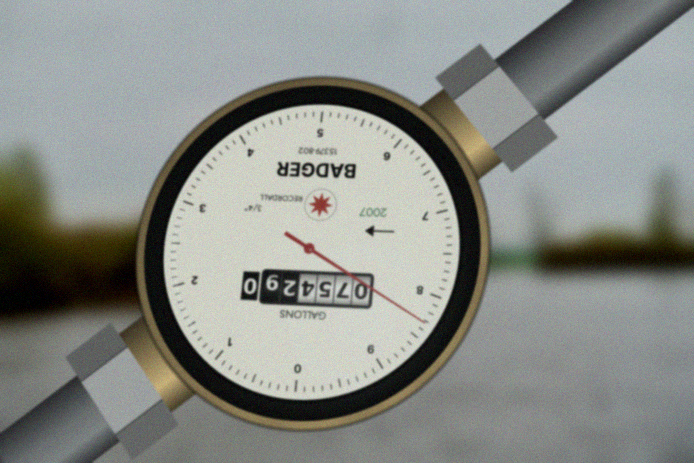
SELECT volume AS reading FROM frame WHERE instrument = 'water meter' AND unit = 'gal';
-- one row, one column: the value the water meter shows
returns 754288.3 gal
